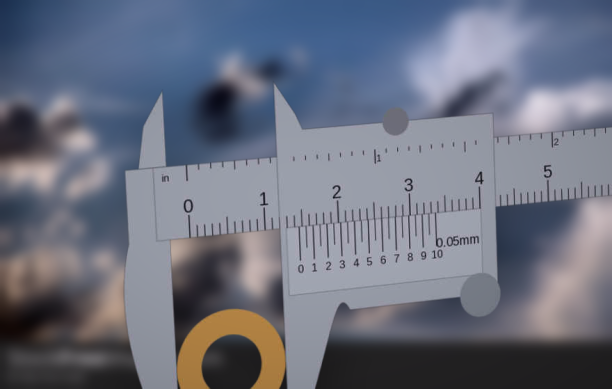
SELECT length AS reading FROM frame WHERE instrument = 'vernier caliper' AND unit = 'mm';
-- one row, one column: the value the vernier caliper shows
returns 14.6 mm
